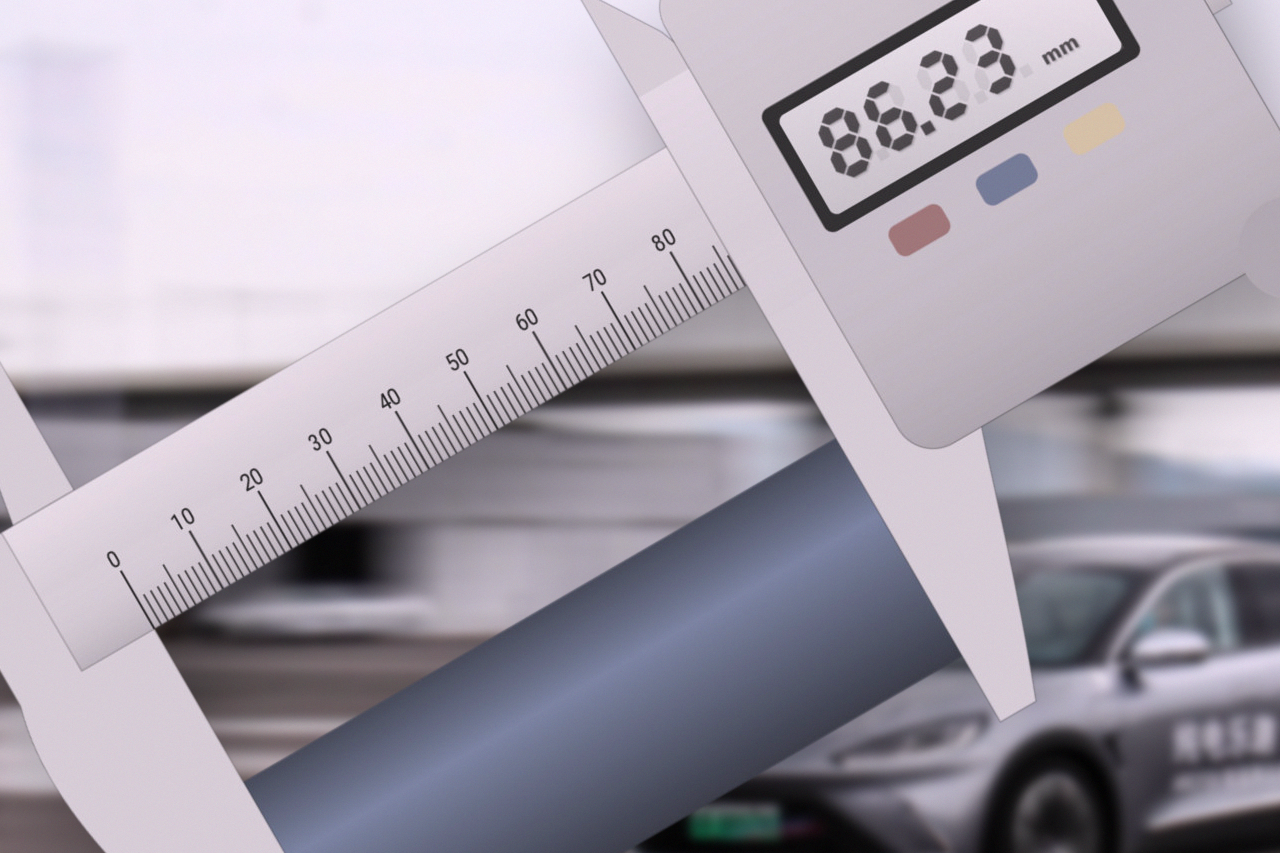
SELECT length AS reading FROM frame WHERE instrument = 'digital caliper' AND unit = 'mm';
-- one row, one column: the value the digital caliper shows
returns 86.23 mm
